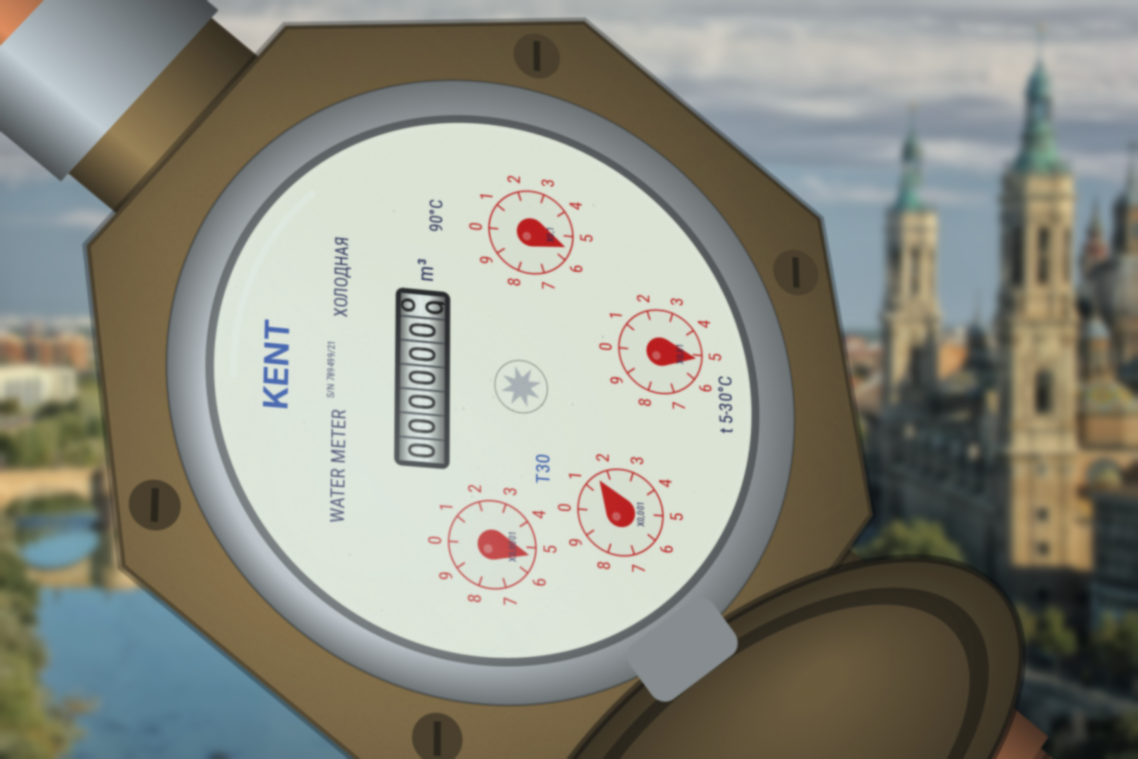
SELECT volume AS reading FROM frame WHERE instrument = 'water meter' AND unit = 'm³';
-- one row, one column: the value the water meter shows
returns 8.5515 m³
